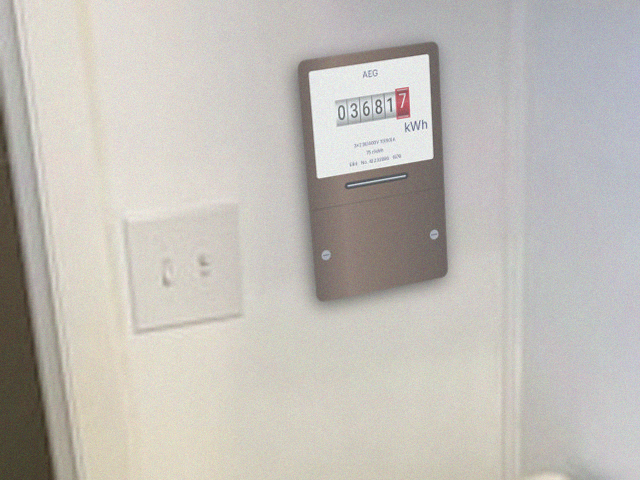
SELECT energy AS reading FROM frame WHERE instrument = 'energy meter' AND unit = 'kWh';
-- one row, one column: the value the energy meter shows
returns 3681.7 kWh
